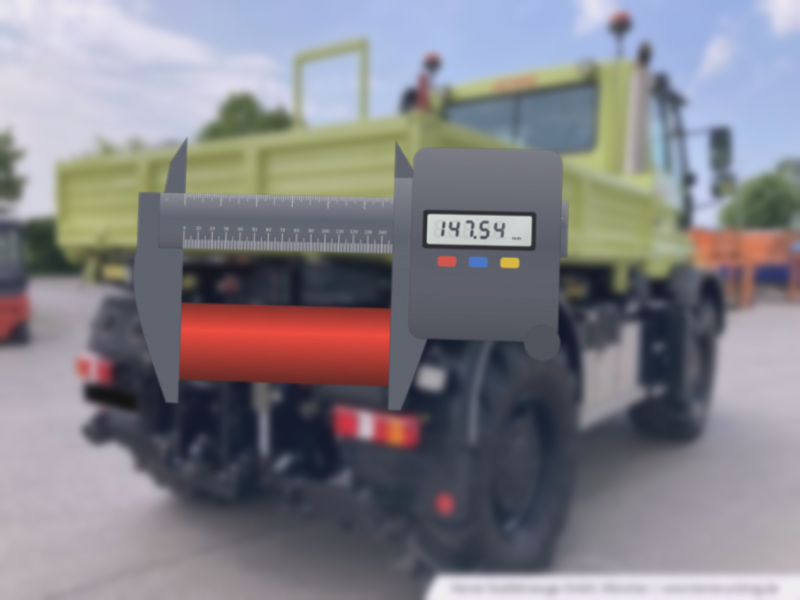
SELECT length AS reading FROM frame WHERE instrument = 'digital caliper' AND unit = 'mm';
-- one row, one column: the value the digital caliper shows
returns 147.54 mm
